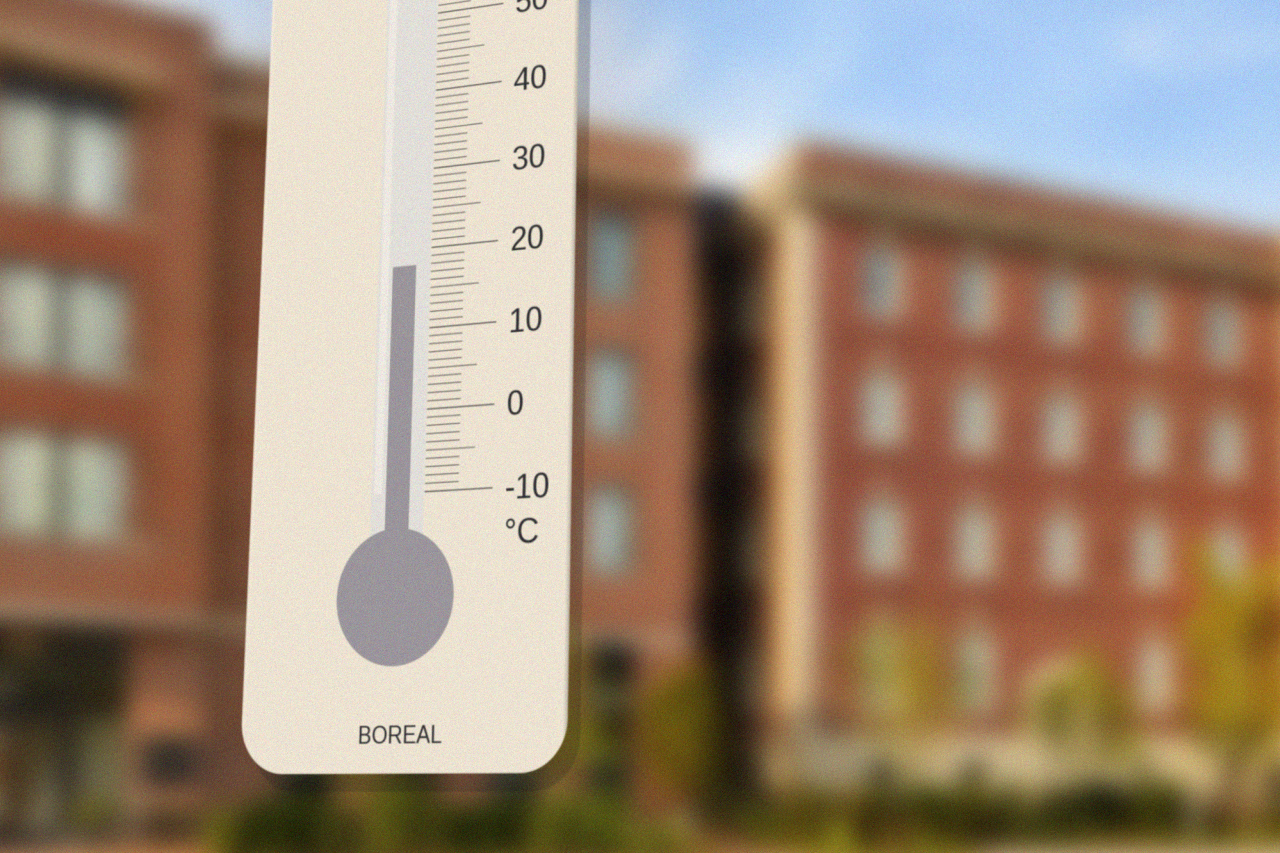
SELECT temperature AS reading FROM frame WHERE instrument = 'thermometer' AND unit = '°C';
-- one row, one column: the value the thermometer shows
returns 18 °C
